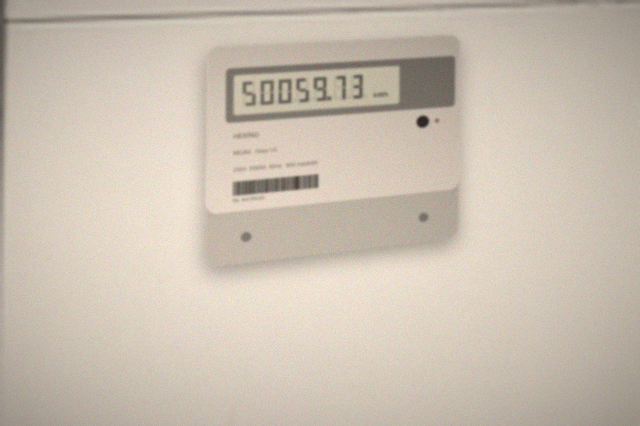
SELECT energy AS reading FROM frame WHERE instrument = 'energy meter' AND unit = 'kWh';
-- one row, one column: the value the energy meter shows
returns 50059.73 kWh
